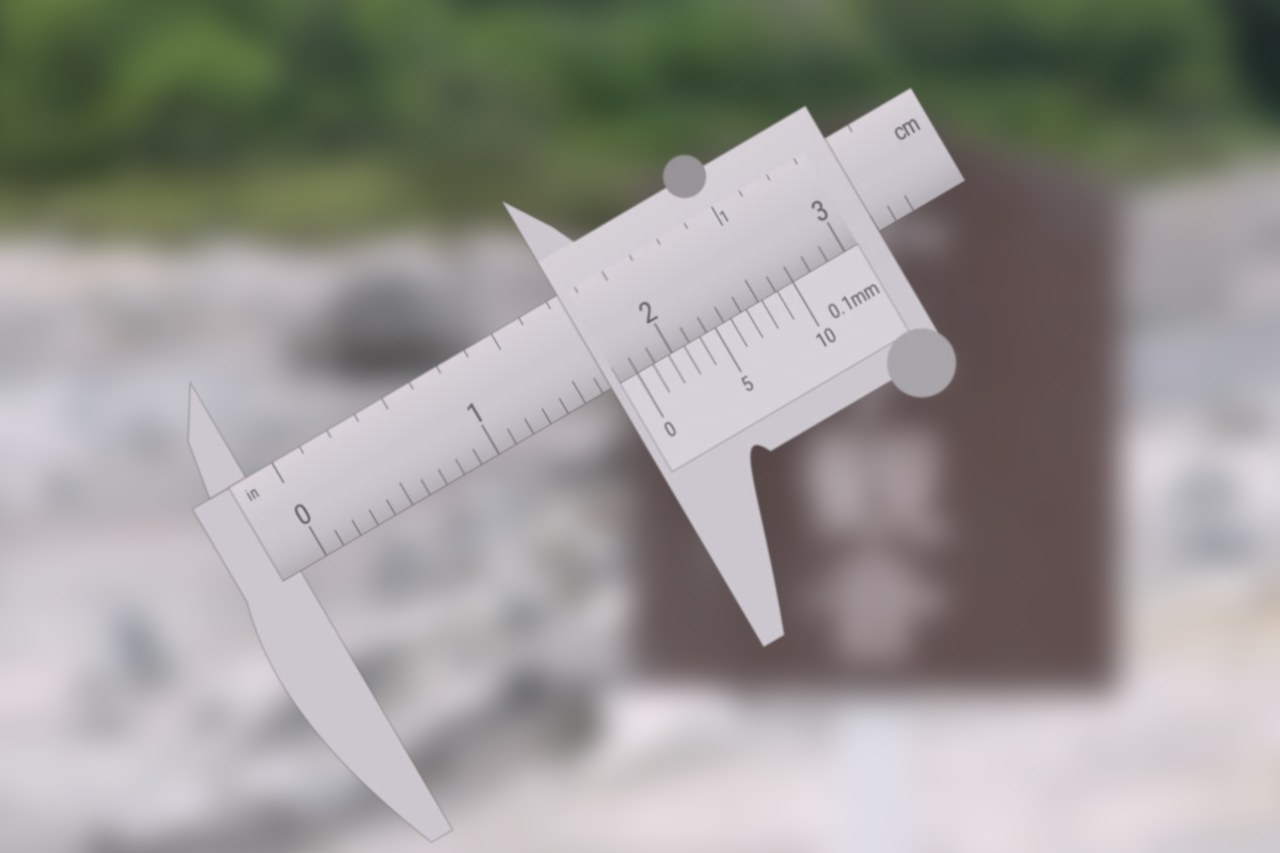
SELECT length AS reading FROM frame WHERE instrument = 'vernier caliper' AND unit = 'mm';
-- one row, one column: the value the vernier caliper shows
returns 18.0 mm
